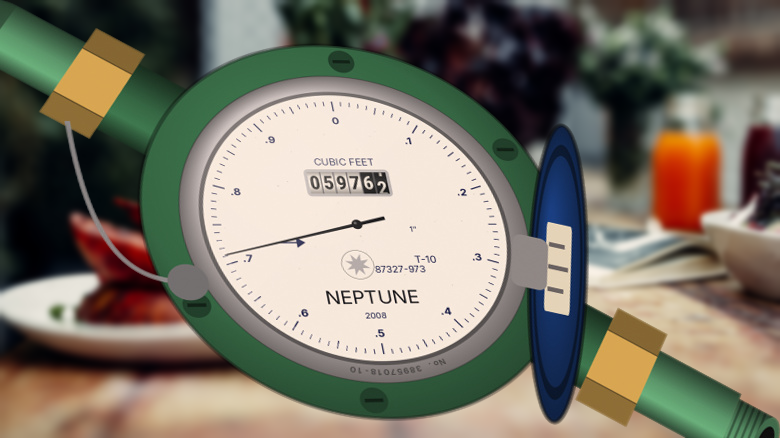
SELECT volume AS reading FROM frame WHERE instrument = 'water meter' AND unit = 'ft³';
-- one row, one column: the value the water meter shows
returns 59761.71 ft³
